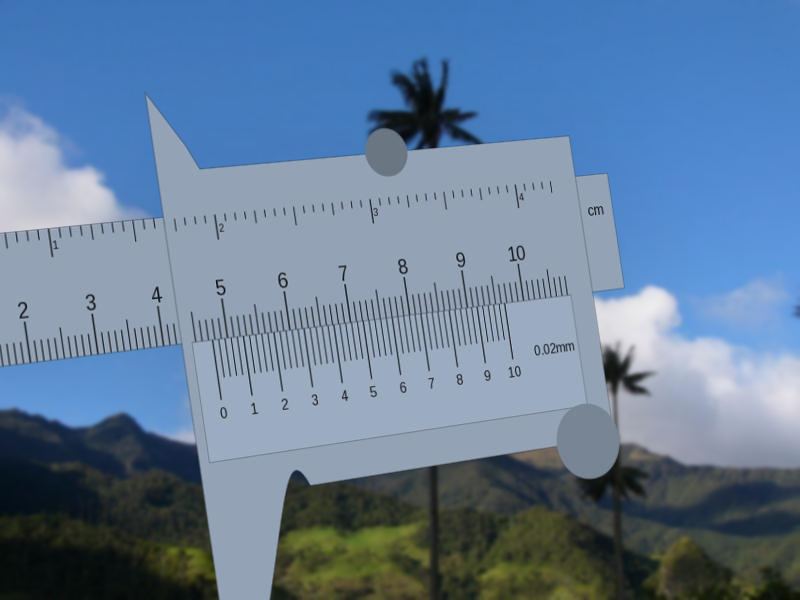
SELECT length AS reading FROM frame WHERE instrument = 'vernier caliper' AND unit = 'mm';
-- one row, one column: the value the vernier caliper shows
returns 47.6 mm
